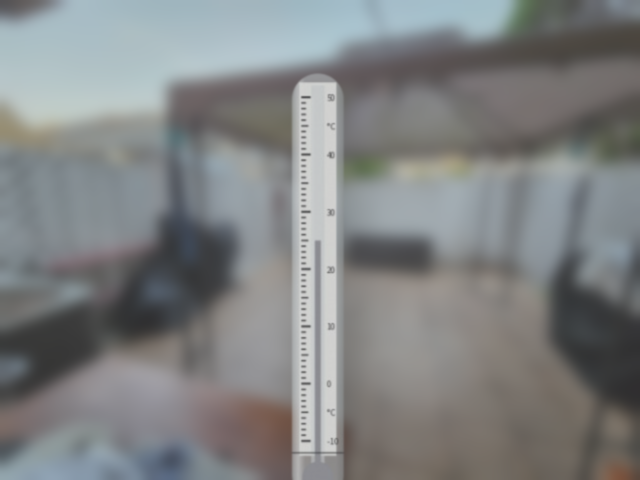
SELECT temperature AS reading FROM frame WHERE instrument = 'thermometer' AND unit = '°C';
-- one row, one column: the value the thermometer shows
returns 25 °C
